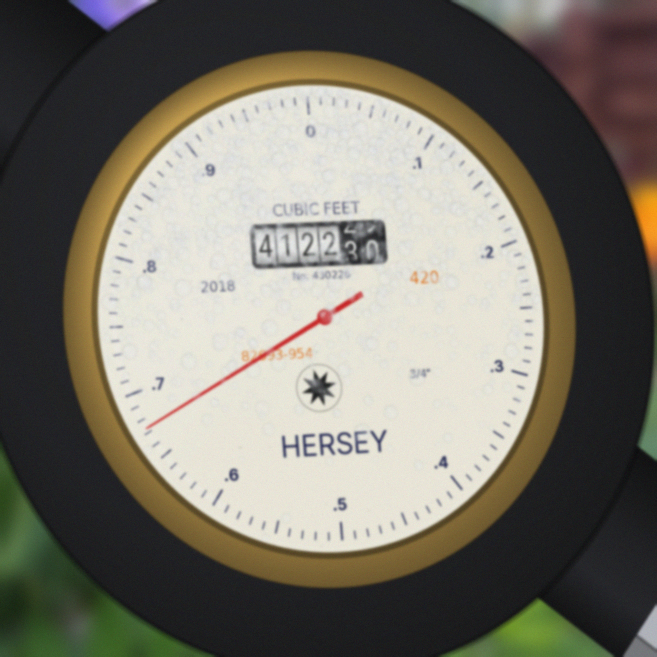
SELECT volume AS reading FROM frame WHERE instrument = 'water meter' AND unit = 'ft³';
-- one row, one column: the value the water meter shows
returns 412229.67 ft³
